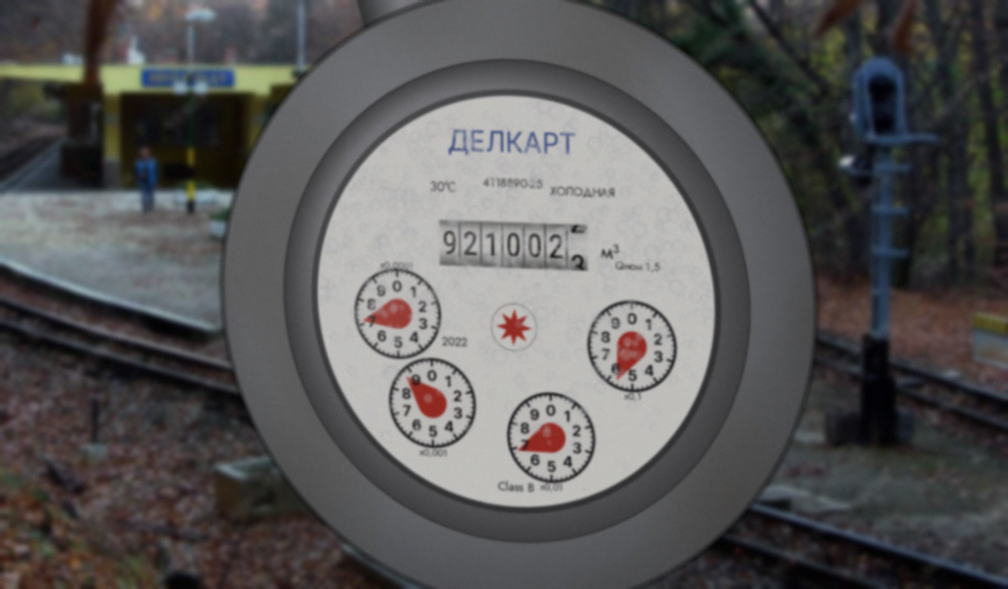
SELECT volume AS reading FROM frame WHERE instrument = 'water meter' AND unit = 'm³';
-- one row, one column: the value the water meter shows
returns 9210022.5687 m³
